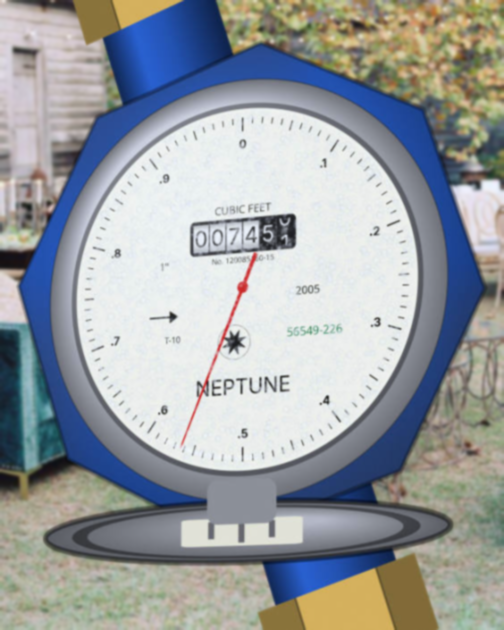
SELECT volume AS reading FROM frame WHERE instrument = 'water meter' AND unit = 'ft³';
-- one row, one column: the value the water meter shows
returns 7450.56 ft³
